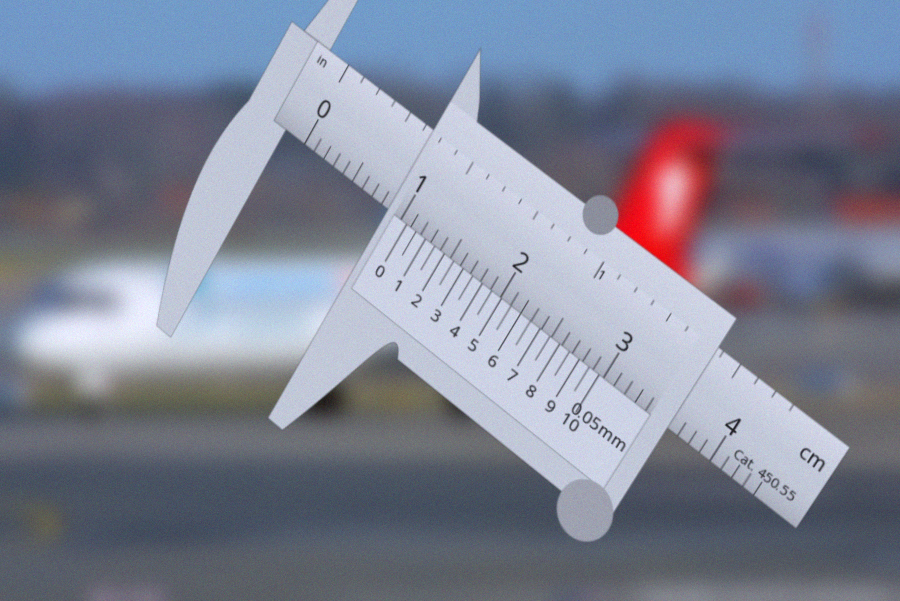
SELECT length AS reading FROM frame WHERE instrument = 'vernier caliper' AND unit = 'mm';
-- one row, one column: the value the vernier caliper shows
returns 10.6 mm
